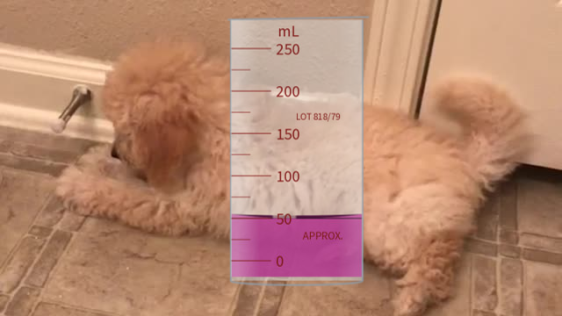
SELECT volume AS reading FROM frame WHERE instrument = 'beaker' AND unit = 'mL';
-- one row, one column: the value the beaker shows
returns 50 mL
